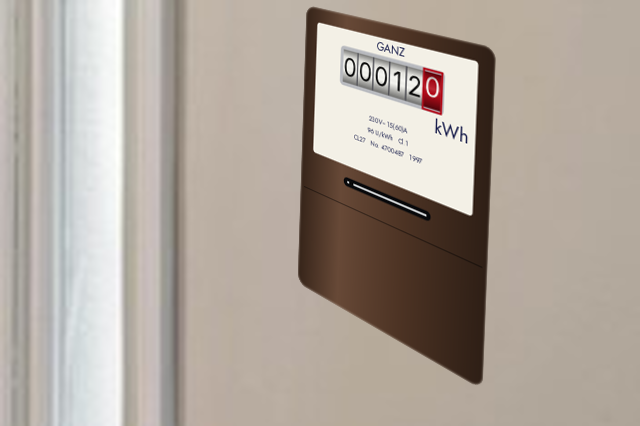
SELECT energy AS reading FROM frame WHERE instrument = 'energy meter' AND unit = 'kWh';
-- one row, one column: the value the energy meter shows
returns 12.0 kWh
